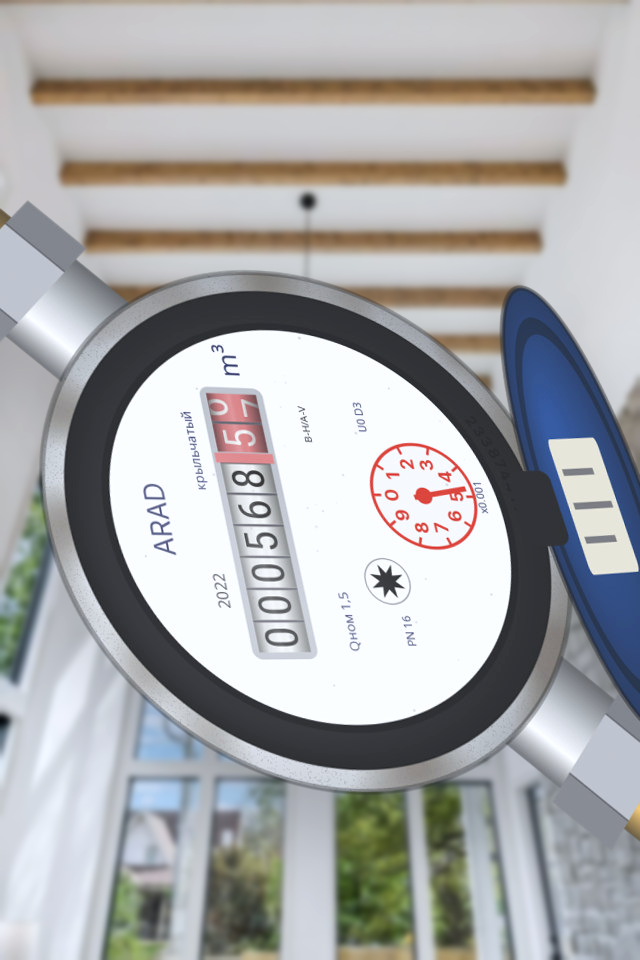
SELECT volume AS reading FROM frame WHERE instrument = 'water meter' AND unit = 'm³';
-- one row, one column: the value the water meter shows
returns 568.564 m³
